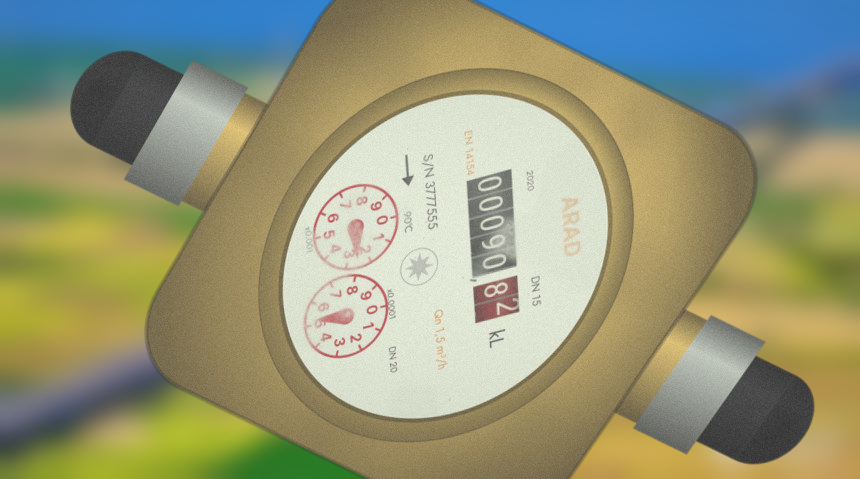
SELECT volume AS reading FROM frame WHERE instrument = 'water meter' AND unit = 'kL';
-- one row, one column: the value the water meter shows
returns 90.8225 kL
